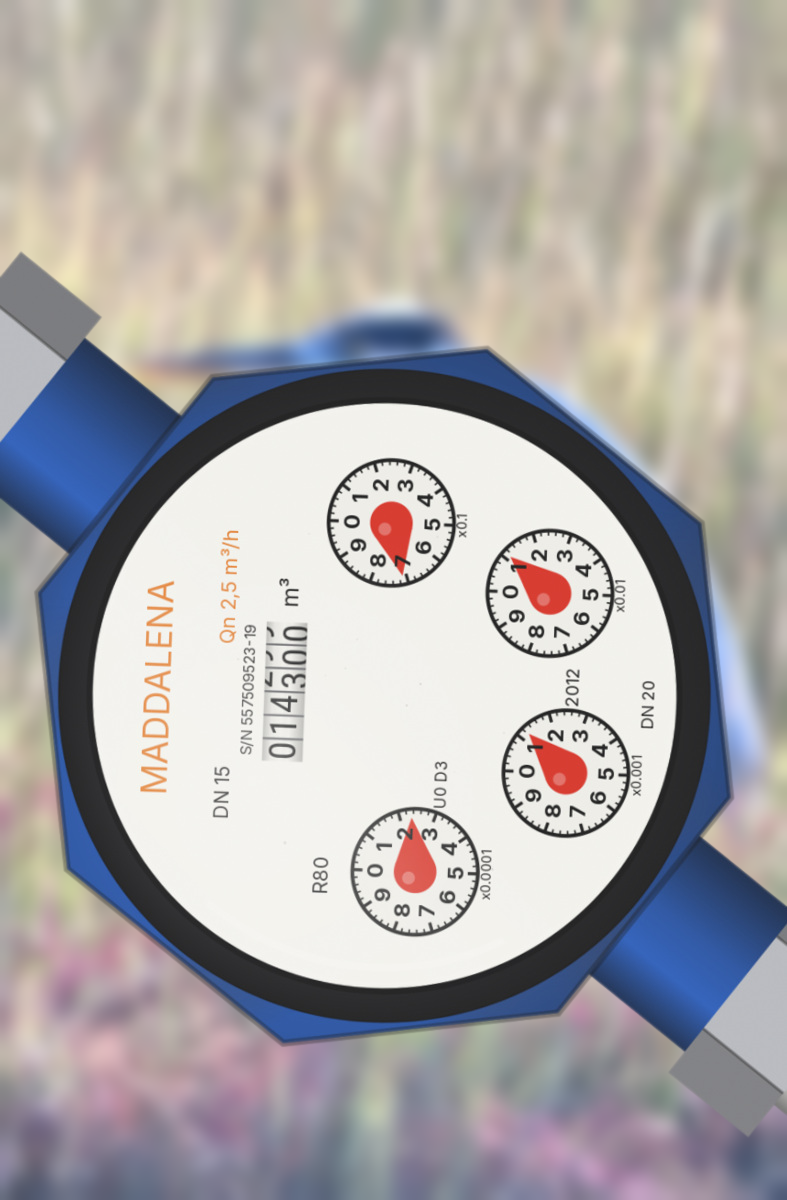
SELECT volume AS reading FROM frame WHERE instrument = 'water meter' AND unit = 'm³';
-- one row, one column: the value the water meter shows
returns 14299.7112 m³
